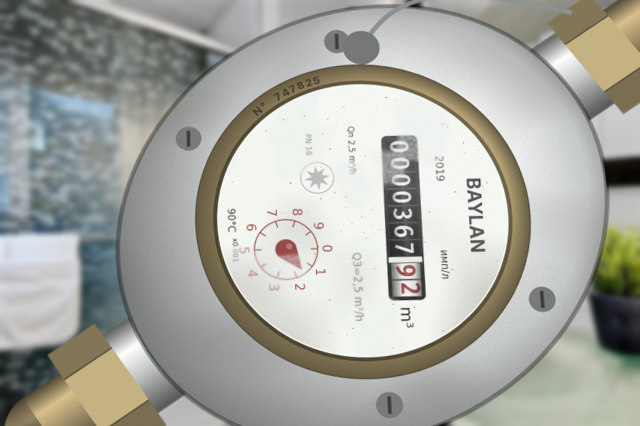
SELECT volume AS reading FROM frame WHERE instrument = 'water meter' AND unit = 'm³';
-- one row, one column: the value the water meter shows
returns 367.921 m³
